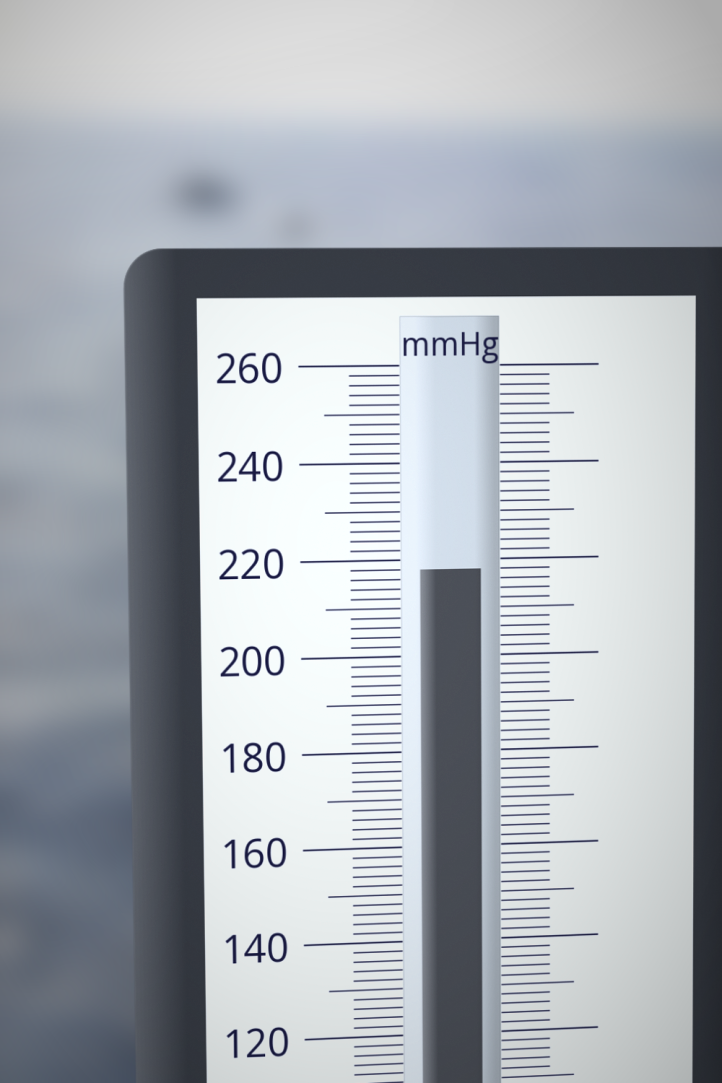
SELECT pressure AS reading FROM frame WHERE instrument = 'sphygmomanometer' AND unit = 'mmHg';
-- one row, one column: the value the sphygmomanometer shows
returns 218 mmHg
